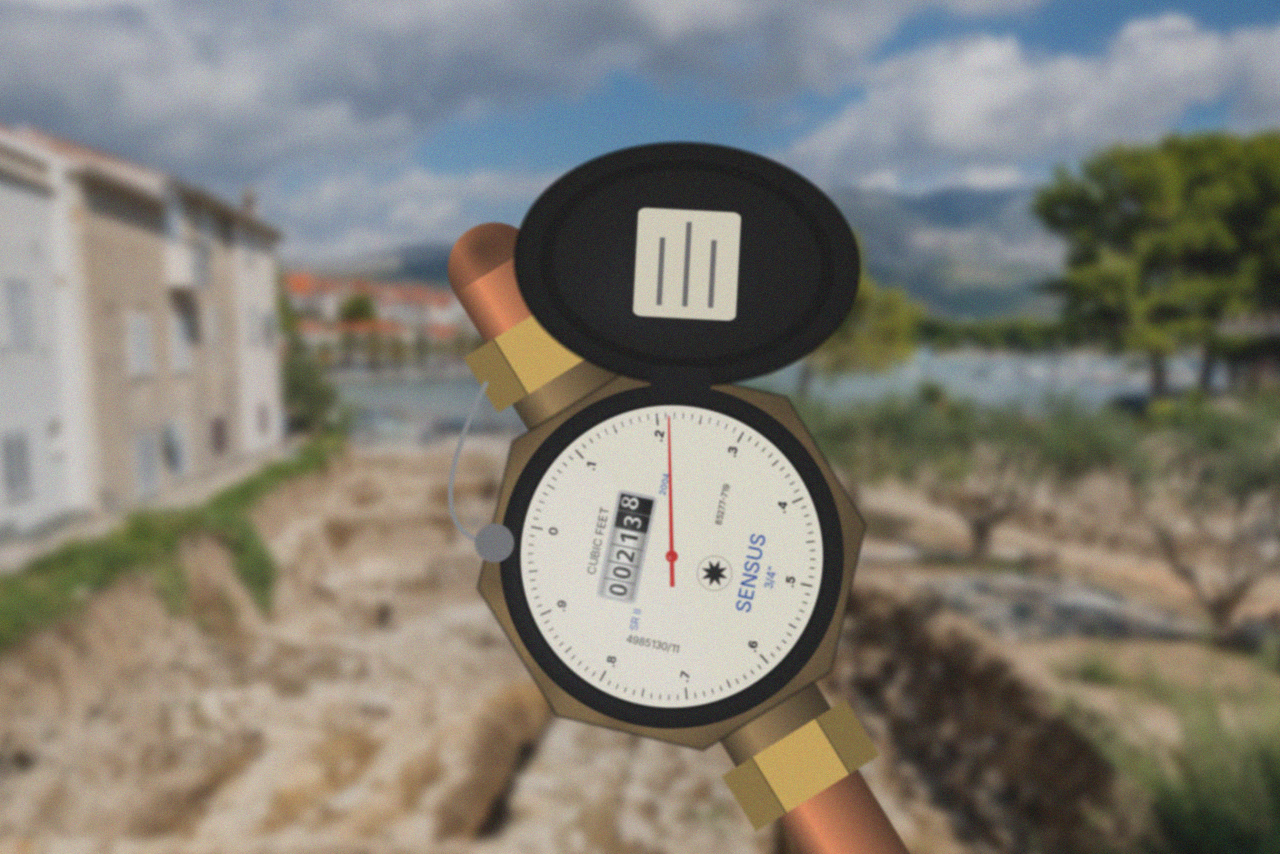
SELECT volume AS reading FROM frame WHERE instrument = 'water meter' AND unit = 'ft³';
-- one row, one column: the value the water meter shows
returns 2138.21 ft³
